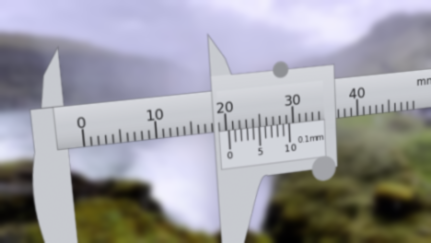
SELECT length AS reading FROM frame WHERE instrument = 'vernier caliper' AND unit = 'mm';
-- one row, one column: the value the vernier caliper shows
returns 20.4 mm
